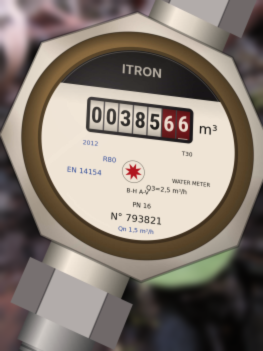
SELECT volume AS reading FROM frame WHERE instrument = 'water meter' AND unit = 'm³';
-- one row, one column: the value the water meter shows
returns 385.66 m³
